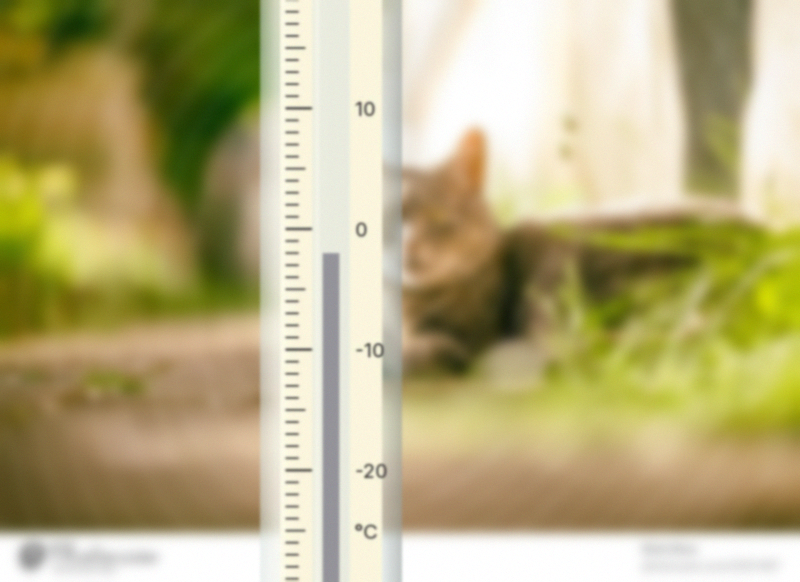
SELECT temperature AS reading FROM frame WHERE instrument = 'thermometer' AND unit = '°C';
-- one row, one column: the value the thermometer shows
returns -2 °C
